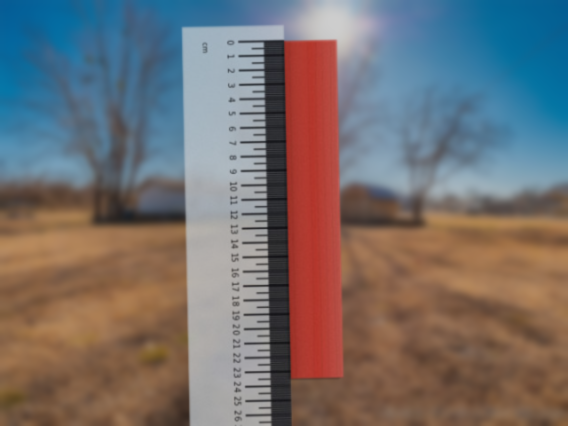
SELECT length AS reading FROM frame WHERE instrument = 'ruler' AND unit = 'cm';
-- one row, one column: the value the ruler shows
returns 23.5 cm
